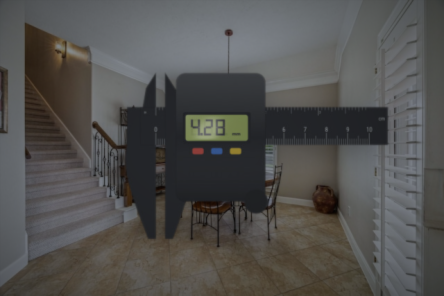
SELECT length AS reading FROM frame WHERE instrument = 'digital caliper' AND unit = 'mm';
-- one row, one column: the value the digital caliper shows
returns 4.28 mm
